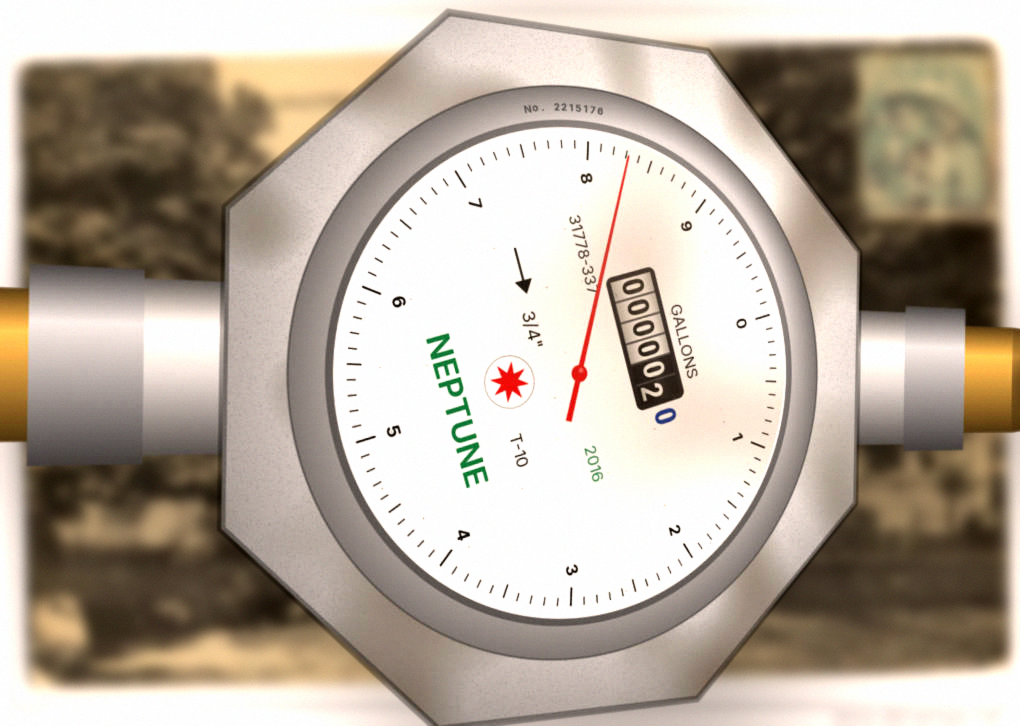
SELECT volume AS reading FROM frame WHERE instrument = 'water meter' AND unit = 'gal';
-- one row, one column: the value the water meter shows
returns 18.3 gal
